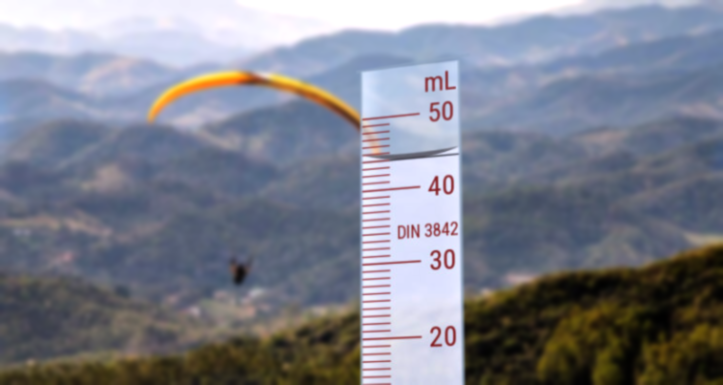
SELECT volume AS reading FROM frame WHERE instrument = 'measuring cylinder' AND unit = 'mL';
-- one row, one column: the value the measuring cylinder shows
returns 44 mL
